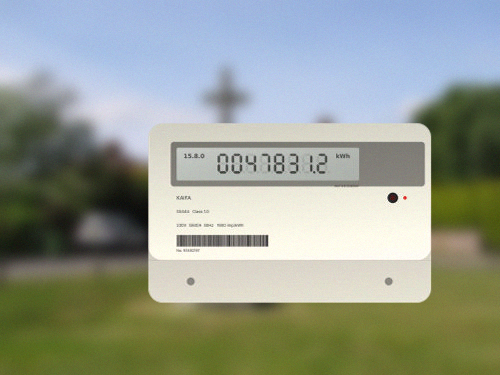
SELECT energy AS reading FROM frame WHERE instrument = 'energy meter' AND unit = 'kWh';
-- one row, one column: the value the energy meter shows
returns 47831.2 kWh
